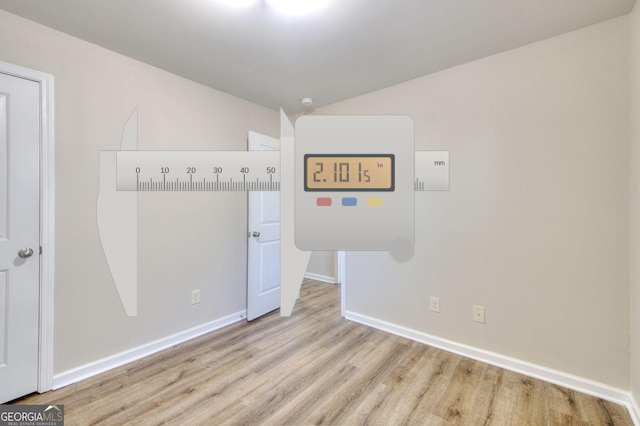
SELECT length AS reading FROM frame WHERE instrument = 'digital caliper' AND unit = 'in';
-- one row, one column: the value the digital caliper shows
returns 2.1015 in
